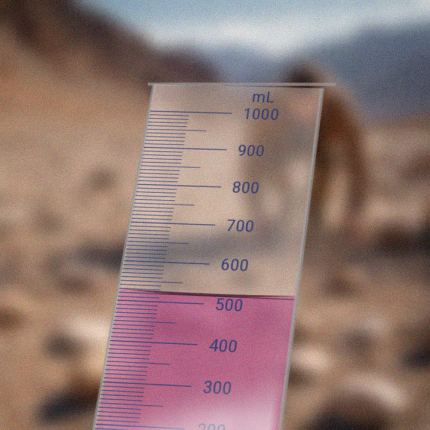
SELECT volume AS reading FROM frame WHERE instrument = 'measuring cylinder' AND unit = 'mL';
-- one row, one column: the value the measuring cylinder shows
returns 520 mL
